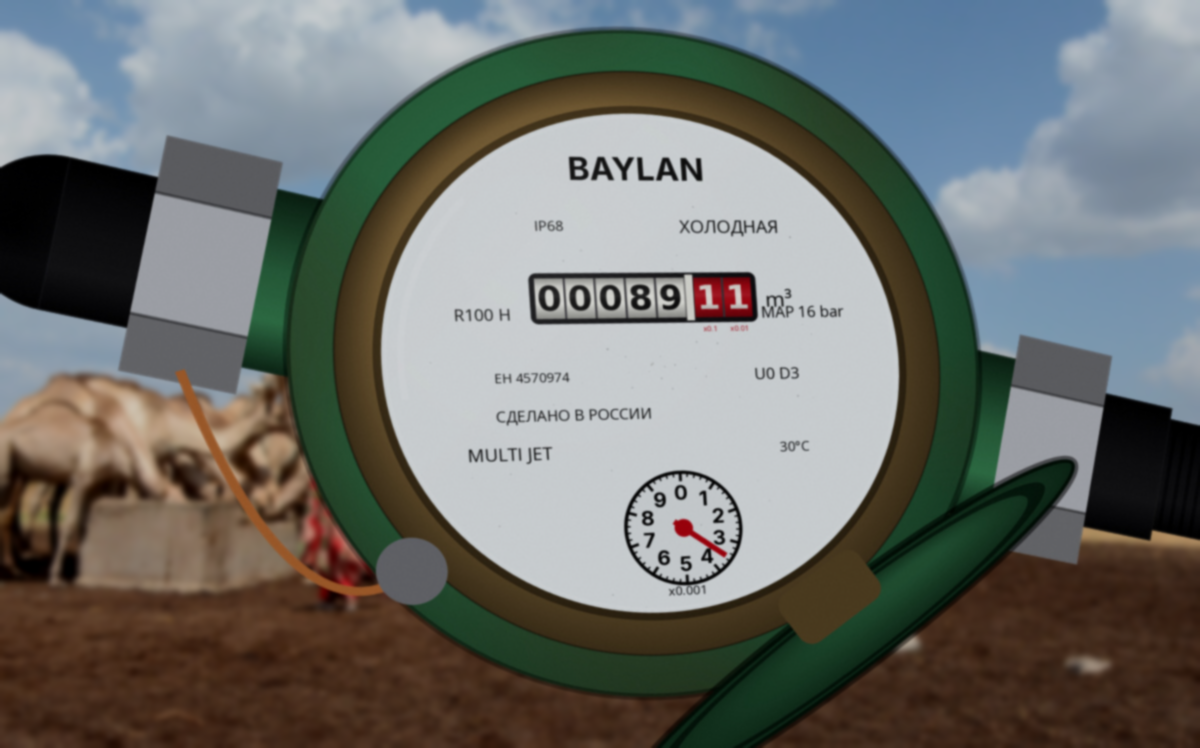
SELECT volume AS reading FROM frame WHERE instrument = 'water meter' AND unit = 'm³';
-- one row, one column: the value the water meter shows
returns 89.113 m³
